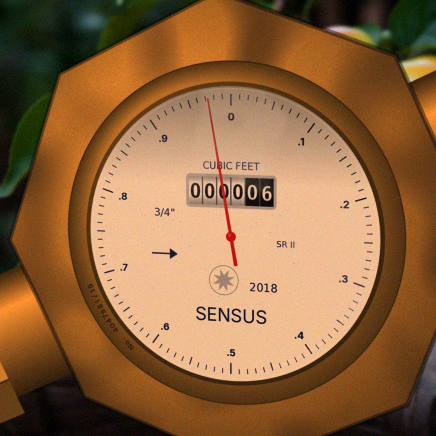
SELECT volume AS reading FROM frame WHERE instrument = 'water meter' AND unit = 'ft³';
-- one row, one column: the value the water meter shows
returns 5.97 ft³
